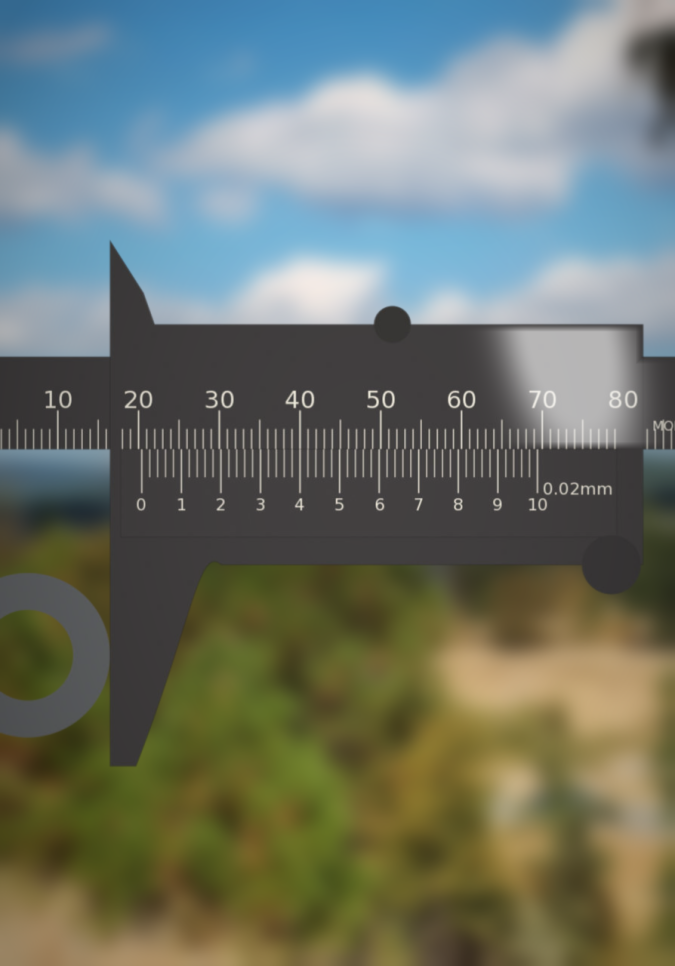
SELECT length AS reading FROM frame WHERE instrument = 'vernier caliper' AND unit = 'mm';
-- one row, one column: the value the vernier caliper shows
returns 20.4 mm
